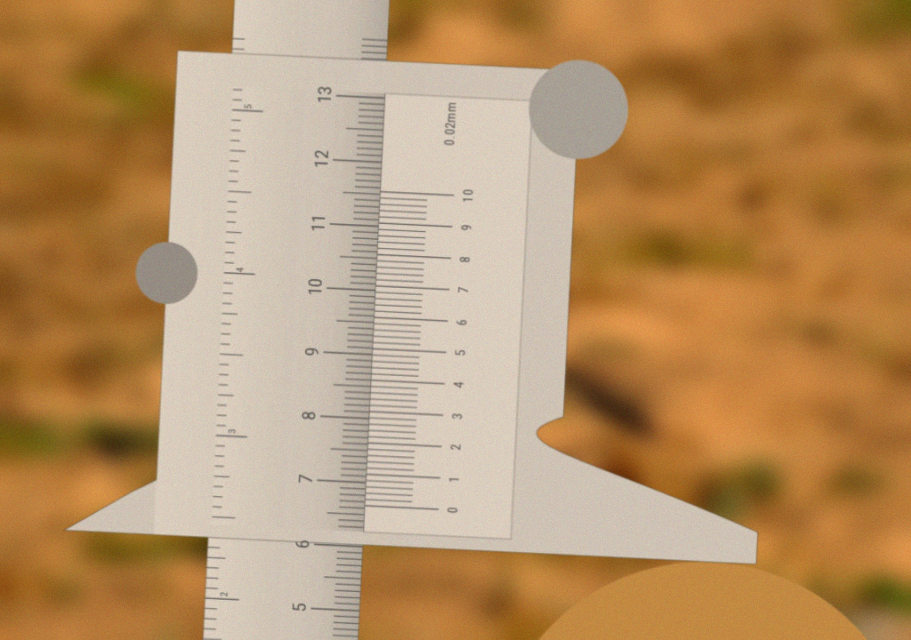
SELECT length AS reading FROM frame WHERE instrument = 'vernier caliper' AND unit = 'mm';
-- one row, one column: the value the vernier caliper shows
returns 66.4 mm
